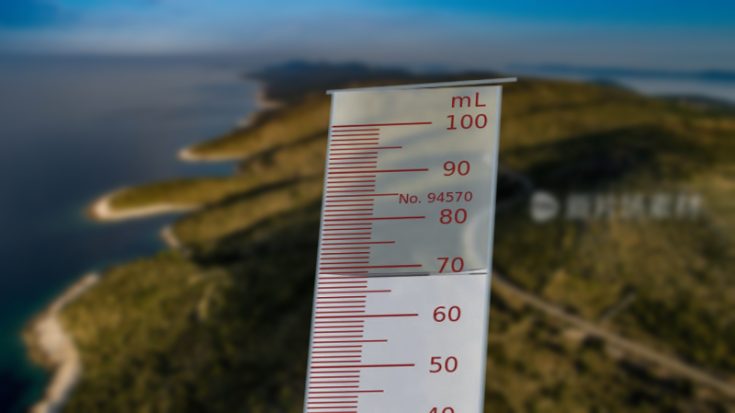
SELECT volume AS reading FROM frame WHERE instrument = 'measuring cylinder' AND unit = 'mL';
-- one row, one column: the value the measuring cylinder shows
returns 68 mL
